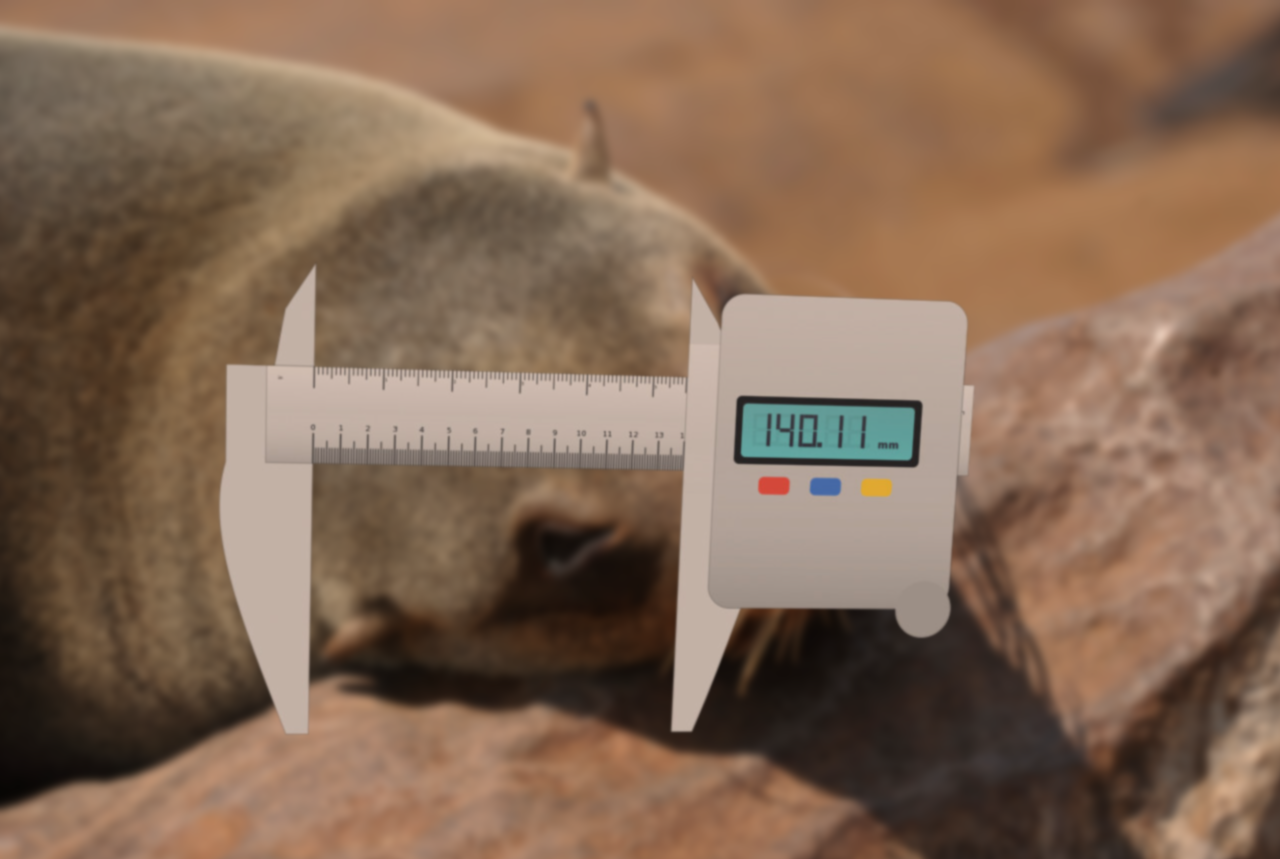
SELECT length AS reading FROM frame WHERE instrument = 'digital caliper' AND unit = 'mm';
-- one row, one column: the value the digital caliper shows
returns 140.11 mm
